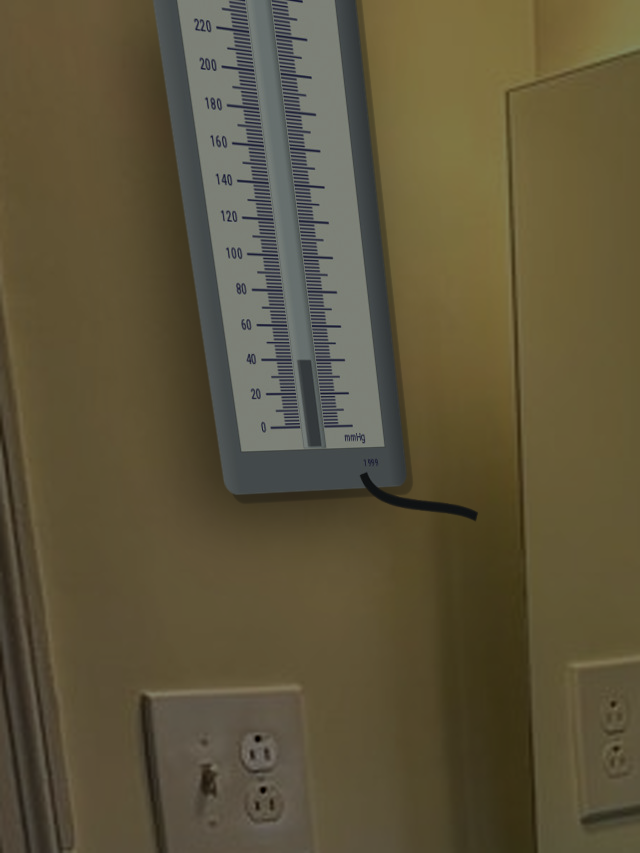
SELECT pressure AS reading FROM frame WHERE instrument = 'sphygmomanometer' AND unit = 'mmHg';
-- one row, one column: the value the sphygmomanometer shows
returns 40 mmHg
